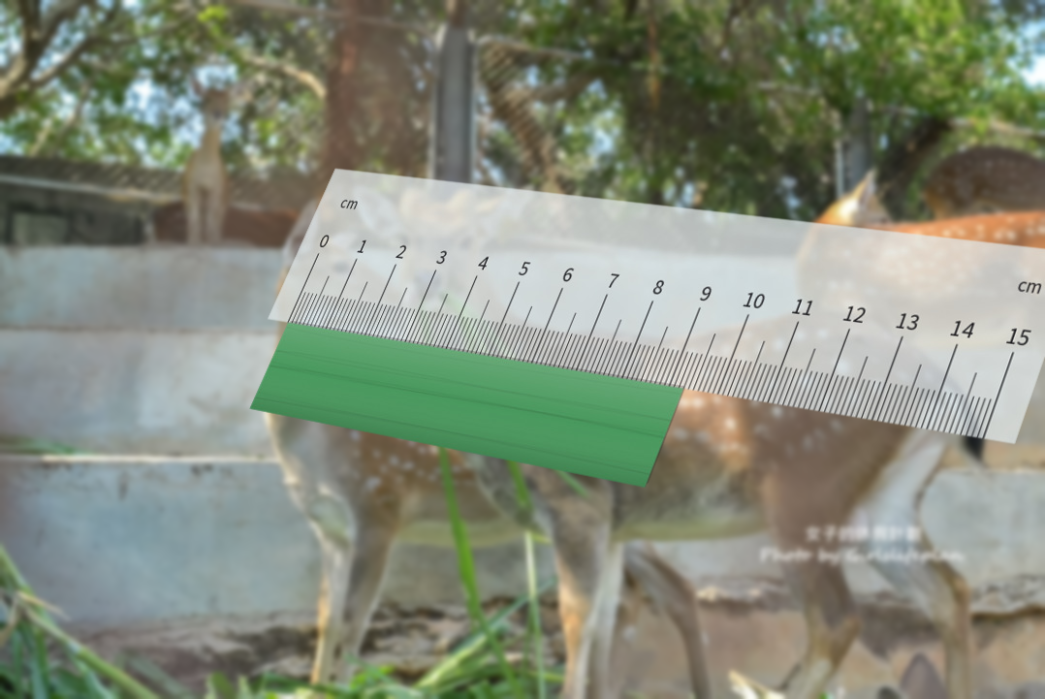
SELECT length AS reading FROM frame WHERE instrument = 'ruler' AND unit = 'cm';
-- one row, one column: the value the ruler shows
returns 9.3 cm
